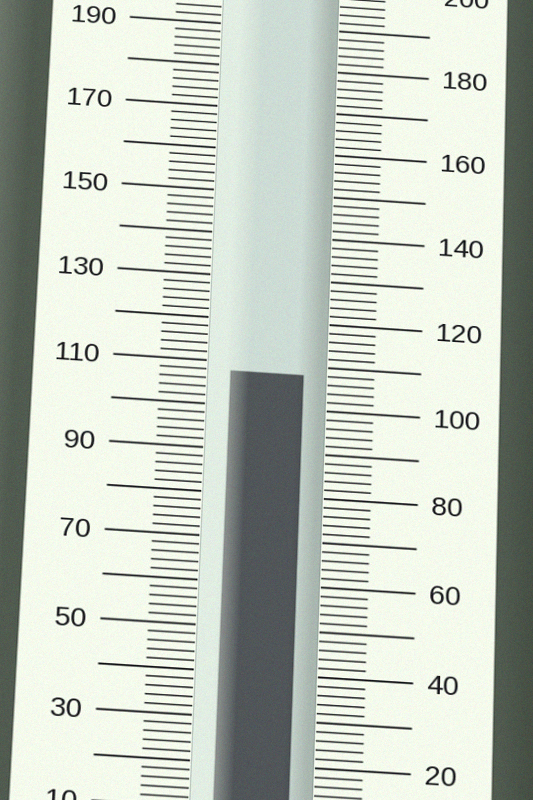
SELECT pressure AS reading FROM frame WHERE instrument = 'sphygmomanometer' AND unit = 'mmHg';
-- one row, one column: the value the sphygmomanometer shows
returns 108 mmHg
